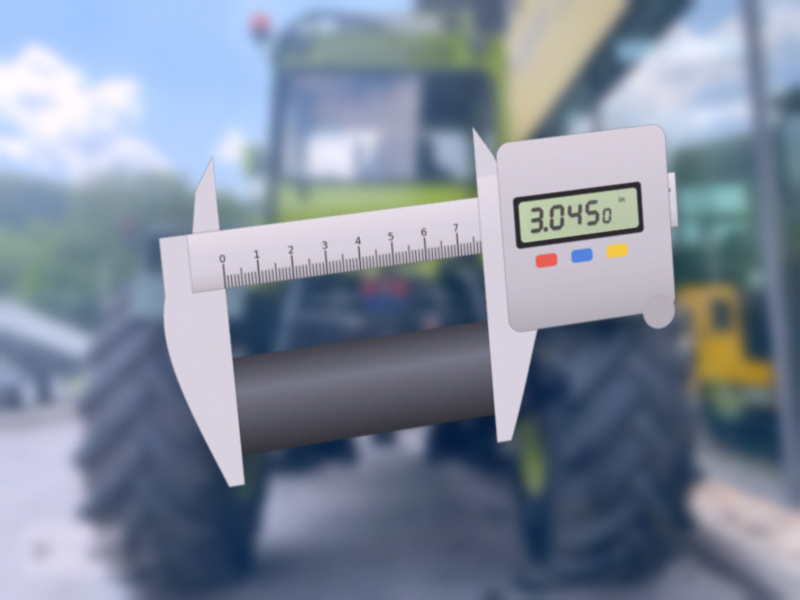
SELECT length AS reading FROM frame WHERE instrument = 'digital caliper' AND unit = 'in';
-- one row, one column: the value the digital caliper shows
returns 3.0450 in
